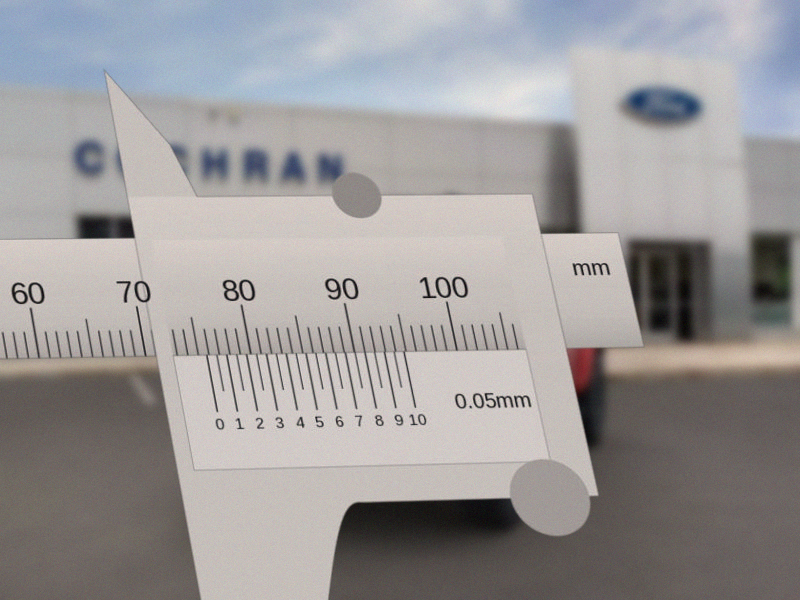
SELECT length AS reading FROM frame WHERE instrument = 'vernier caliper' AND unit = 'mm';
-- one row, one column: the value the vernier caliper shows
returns 75.8 mm
